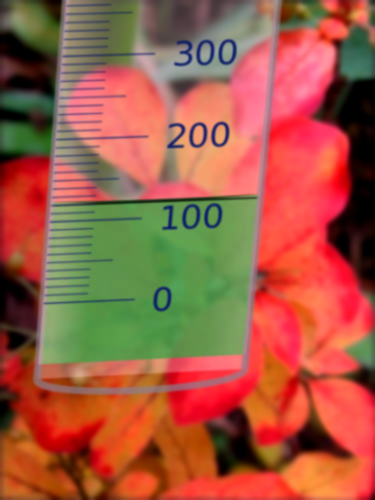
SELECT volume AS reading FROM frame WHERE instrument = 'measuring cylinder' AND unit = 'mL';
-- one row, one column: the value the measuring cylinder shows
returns 120 mL
